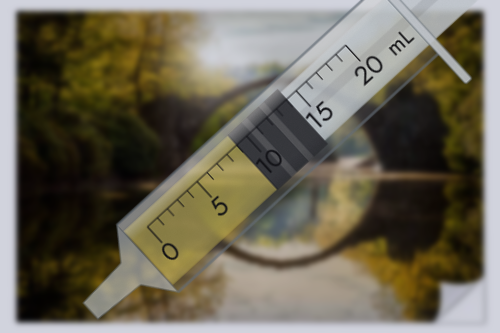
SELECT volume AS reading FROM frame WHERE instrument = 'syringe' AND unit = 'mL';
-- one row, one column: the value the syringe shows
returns 9 mL
